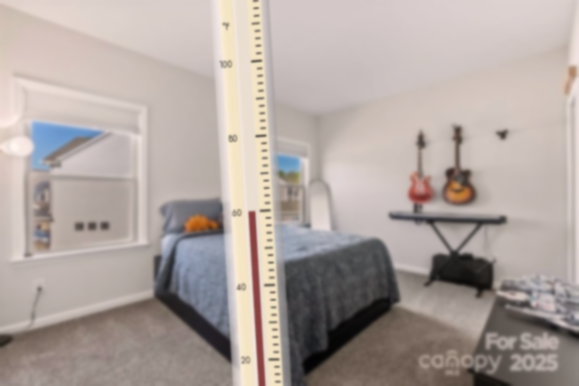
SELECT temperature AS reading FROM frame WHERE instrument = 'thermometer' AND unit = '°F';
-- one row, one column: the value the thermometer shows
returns 60 °F
